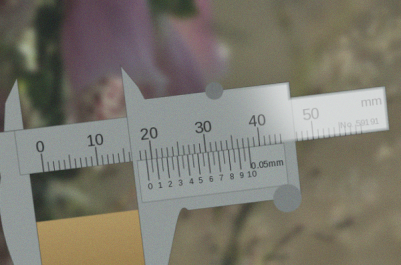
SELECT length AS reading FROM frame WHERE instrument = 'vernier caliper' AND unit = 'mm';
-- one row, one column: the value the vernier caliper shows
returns 19.0 mm
